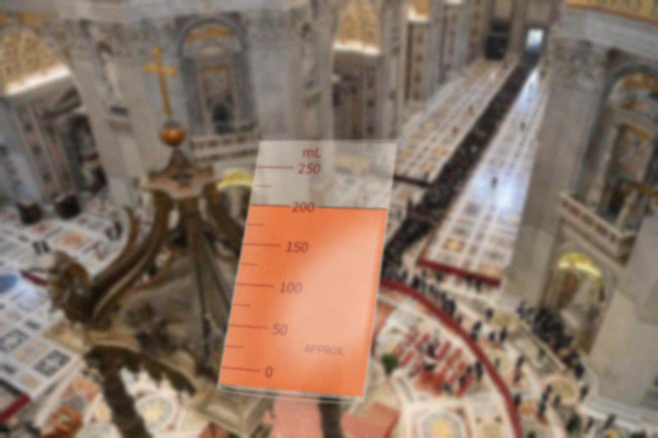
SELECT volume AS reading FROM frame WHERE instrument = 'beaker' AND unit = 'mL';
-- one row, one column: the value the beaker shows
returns 200 mL
